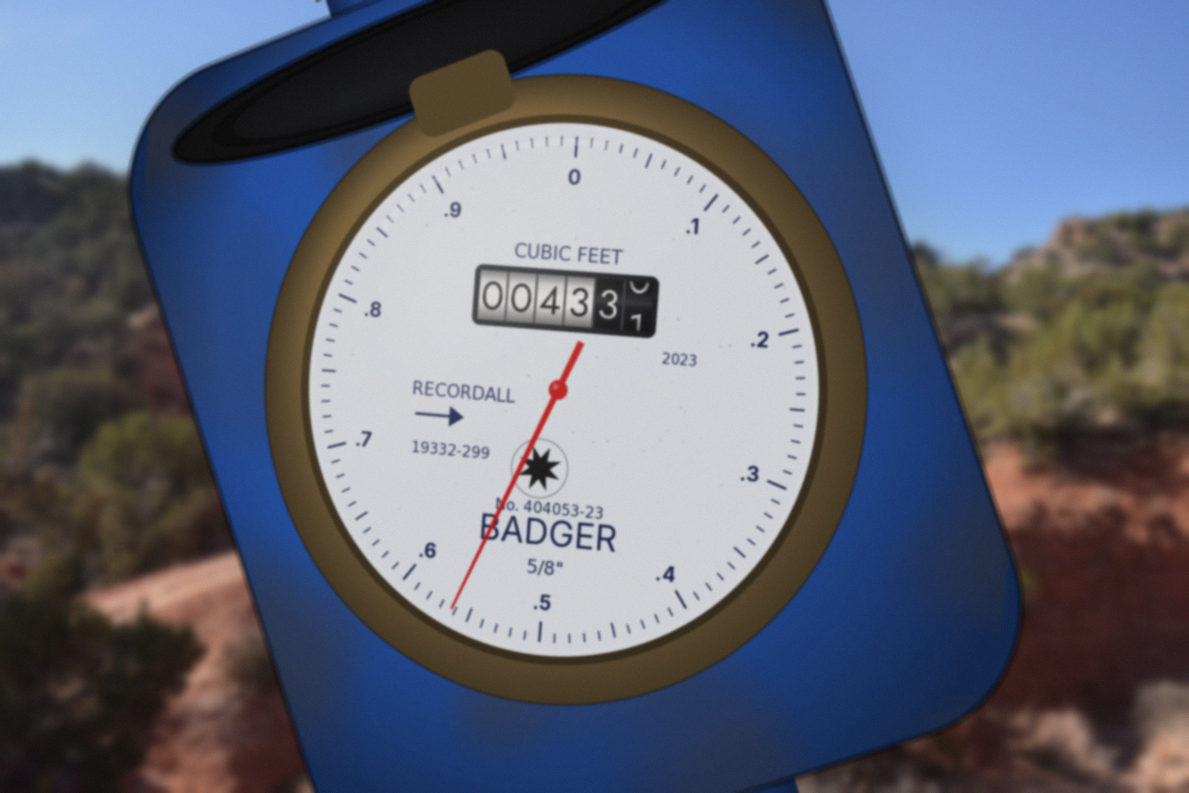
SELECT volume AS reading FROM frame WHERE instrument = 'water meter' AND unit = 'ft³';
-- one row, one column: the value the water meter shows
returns 4330.56 ft³
